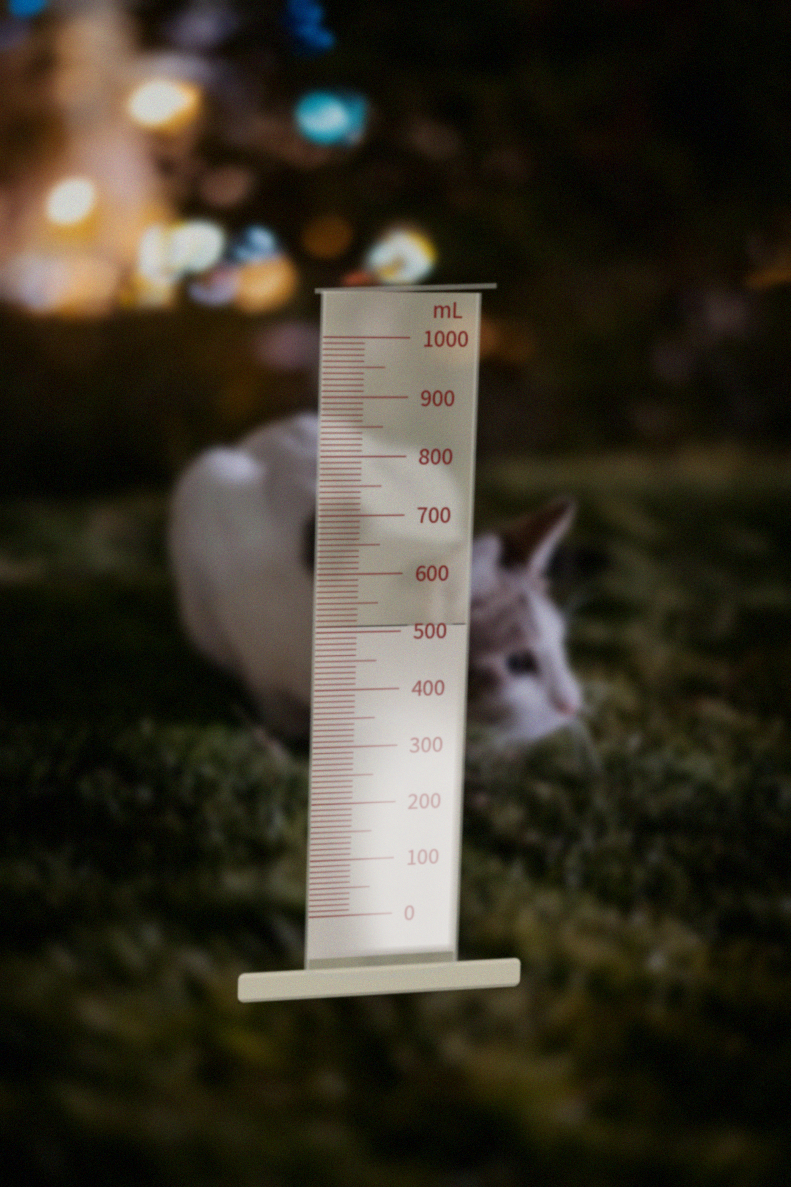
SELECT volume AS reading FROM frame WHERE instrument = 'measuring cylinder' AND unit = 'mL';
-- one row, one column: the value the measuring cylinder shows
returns 510 mL
